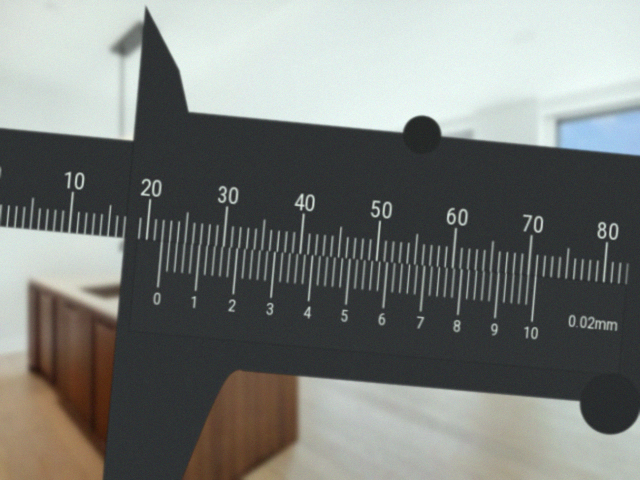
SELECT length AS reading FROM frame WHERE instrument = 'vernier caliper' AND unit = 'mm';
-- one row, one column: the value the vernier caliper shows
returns 22.0 mm
